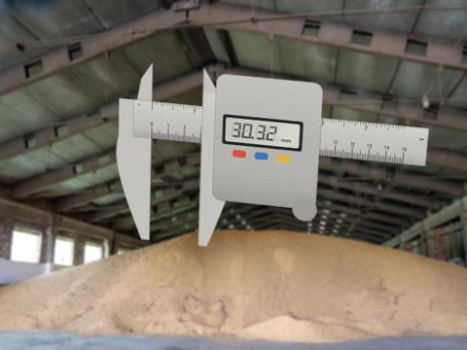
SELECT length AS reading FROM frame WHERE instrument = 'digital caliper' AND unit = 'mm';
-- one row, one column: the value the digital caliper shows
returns 30.32 mm
